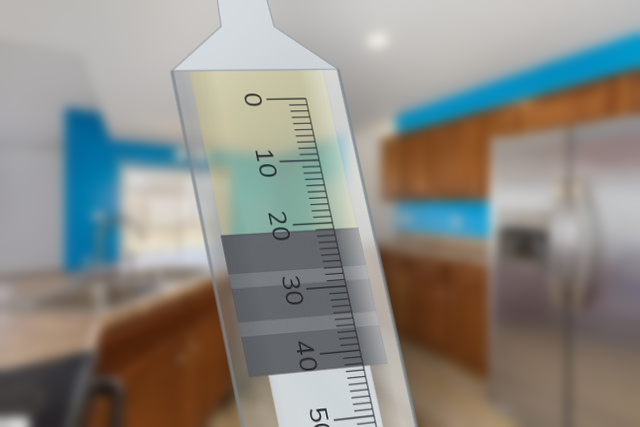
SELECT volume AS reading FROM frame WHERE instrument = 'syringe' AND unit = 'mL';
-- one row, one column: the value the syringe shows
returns 21 mL
